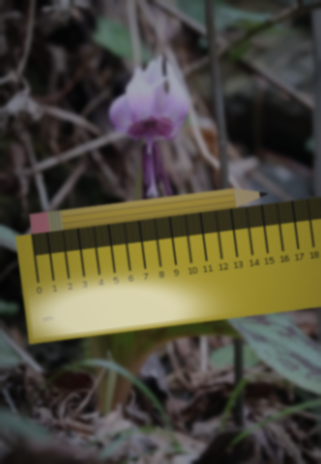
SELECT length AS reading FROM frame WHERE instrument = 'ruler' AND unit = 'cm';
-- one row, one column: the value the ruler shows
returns 15.5 cm
